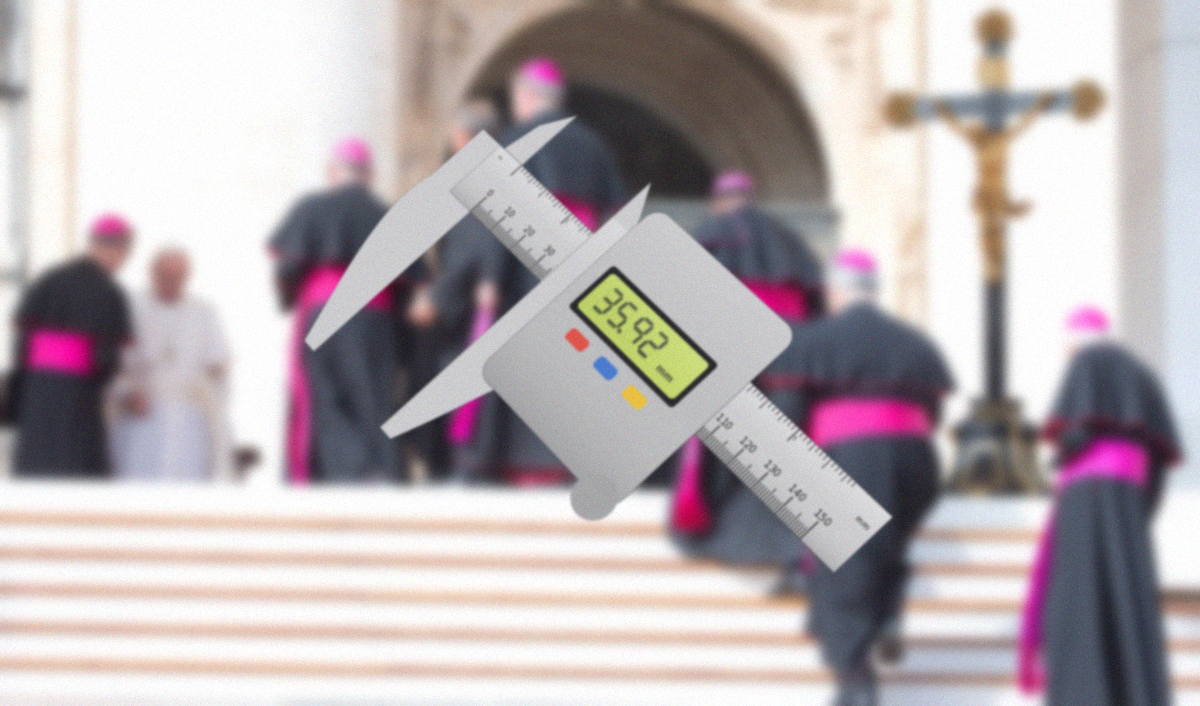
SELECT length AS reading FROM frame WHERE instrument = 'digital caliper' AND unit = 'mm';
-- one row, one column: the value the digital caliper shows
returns 35.92 mm
